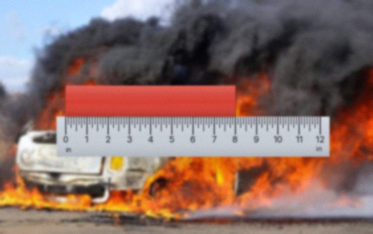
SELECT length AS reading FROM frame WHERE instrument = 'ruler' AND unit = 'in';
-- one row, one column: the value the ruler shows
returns 8 in
